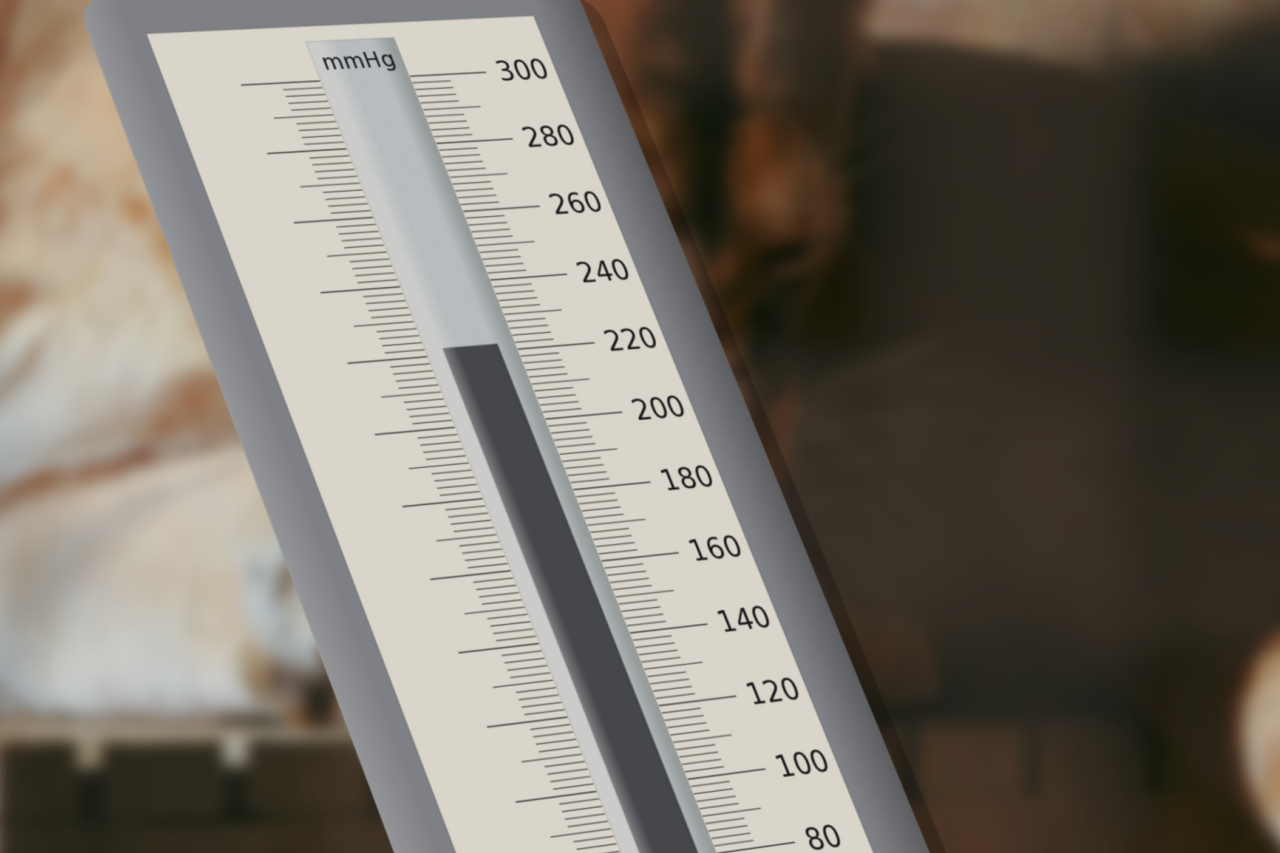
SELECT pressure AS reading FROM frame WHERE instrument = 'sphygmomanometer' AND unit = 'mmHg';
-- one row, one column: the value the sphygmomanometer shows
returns 222 mmHg
